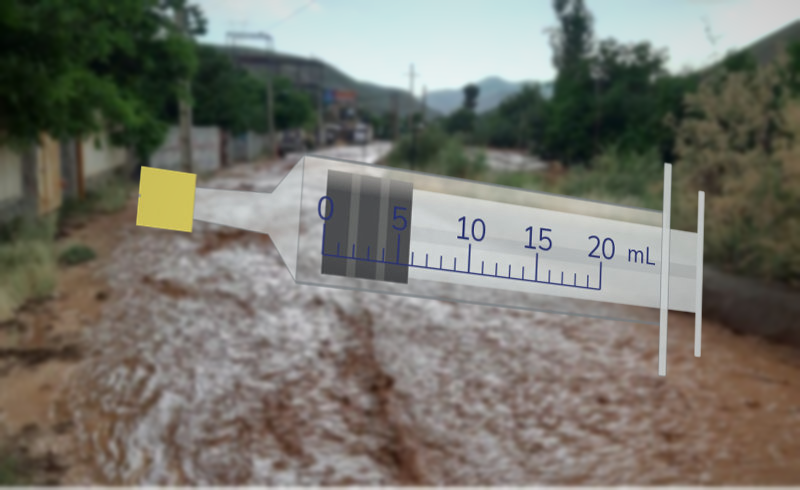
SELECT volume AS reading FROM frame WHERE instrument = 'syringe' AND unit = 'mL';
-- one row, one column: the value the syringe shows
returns 0 mL
